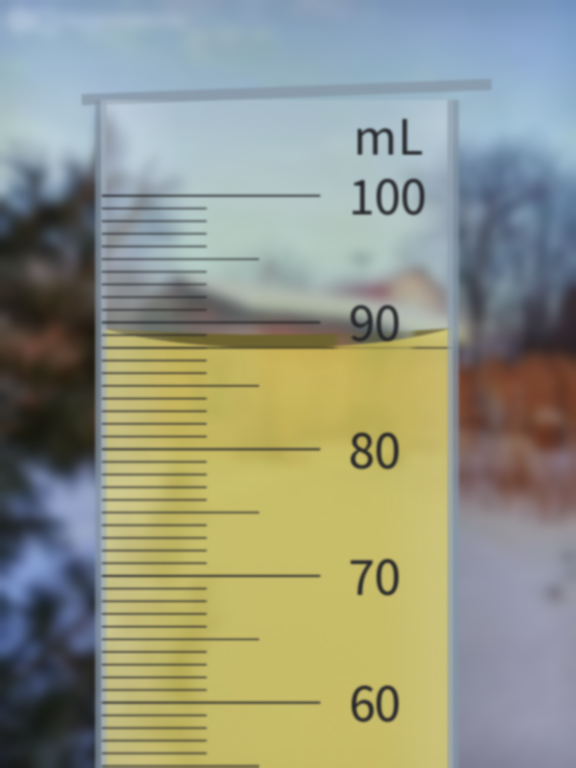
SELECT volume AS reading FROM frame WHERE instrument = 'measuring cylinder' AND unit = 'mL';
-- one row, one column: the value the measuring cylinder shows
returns 88 mL
